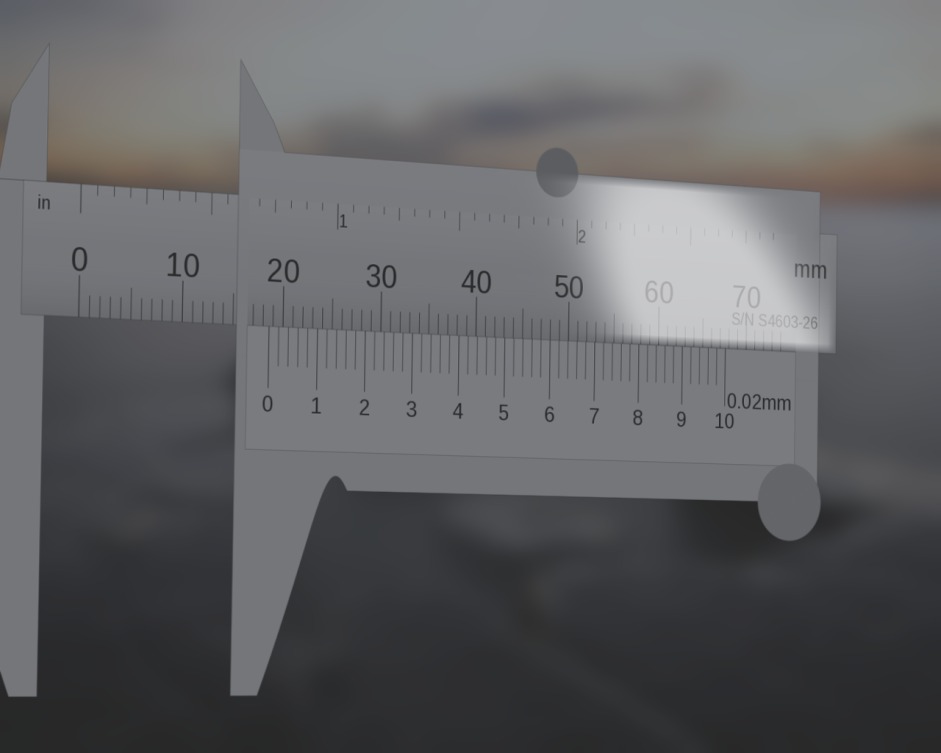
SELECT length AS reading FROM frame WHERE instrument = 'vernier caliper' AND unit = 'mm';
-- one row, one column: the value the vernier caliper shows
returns 18.6 mm
